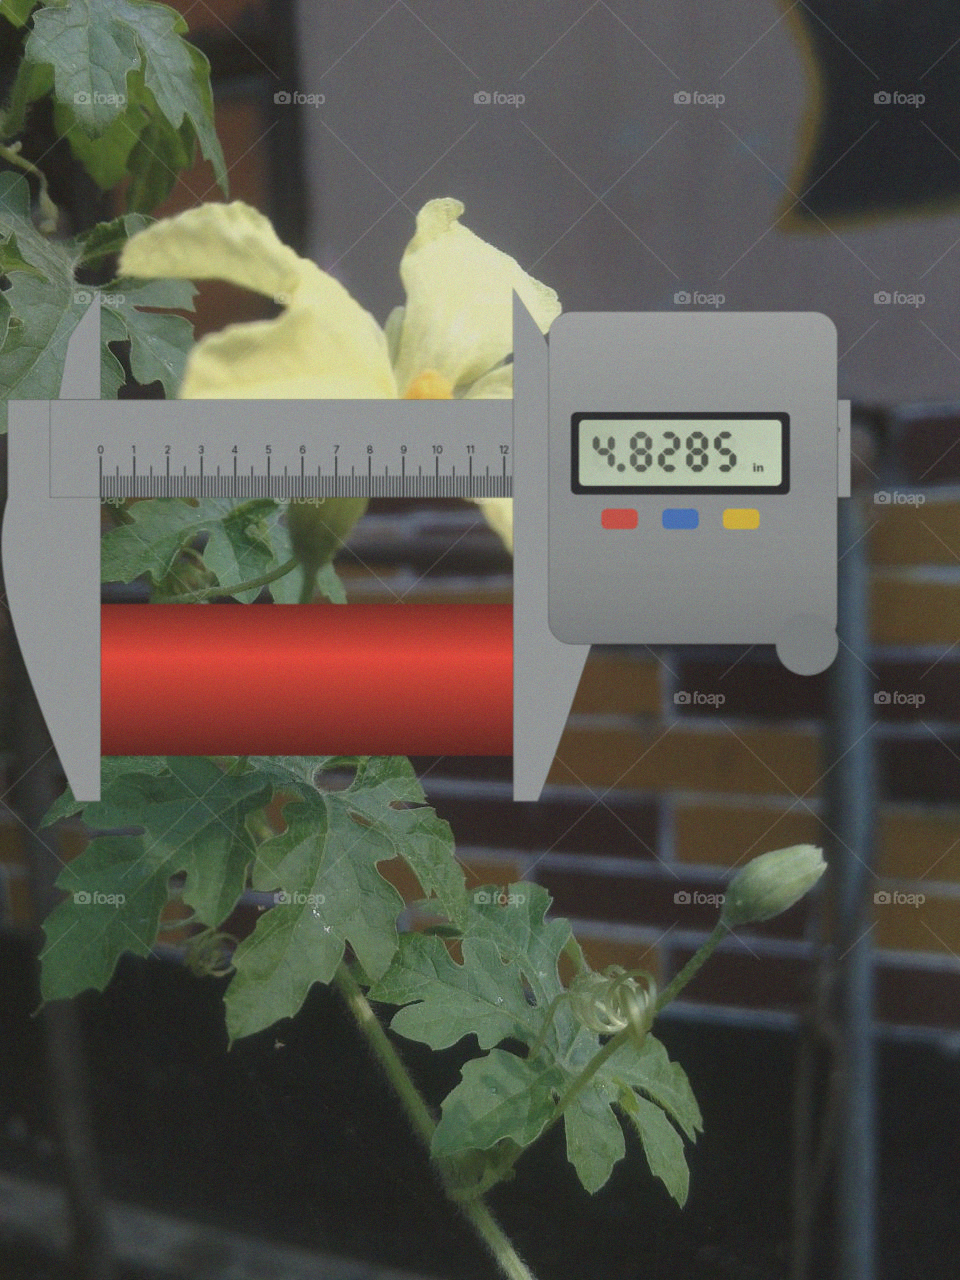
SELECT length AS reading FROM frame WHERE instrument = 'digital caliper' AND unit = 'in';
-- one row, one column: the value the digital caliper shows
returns 4.8285 in
